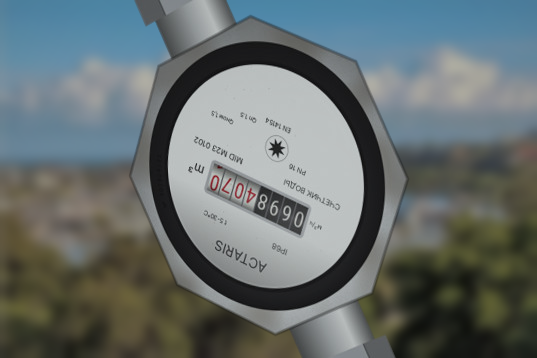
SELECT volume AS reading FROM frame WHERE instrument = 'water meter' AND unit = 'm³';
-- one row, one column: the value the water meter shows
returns 698.4070 m³
